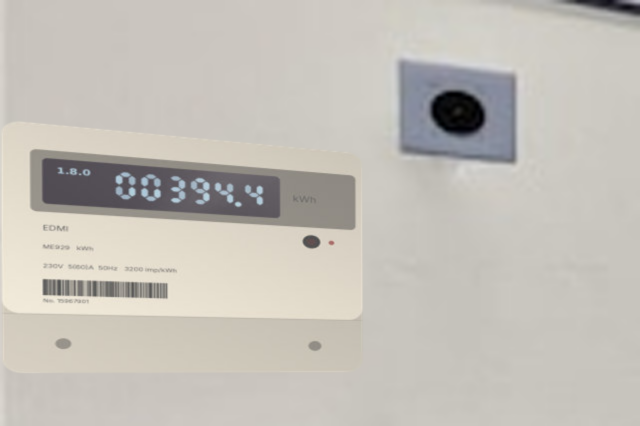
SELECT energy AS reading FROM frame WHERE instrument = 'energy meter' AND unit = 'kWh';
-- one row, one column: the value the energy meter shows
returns 394.4 kWh
